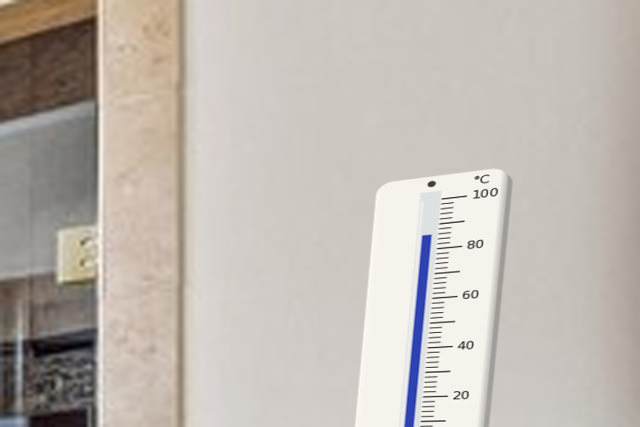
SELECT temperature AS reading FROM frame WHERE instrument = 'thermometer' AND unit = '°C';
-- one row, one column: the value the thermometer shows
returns 86 °C
